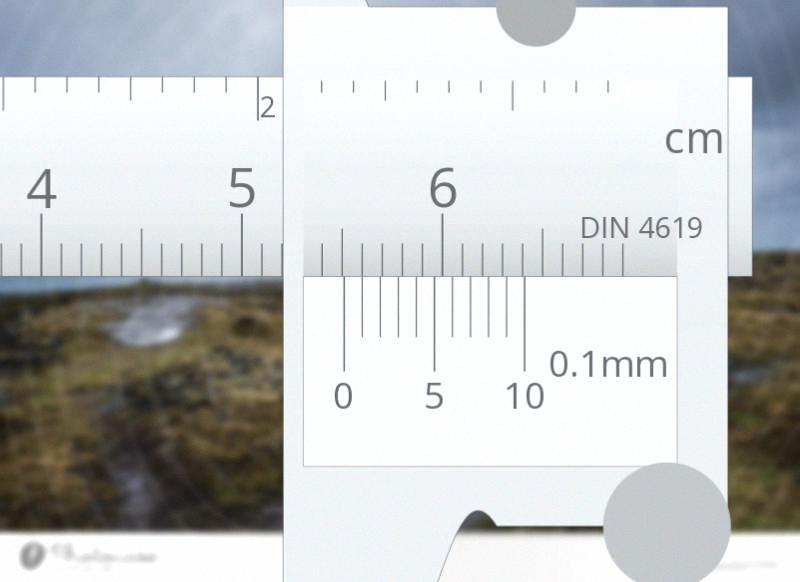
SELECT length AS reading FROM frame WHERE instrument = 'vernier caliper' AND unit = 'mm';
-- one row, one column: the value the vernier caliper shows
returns 55.1 mm
